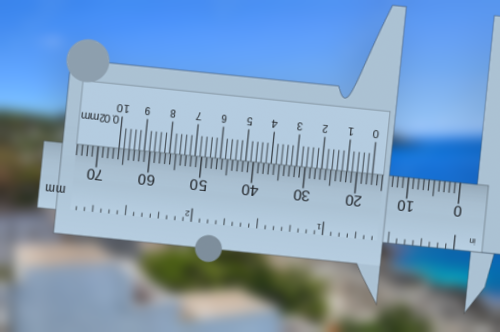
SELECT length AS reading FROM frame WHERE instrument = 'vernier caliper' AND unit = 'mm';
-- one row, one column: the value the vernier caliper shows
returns 17.0 mm
